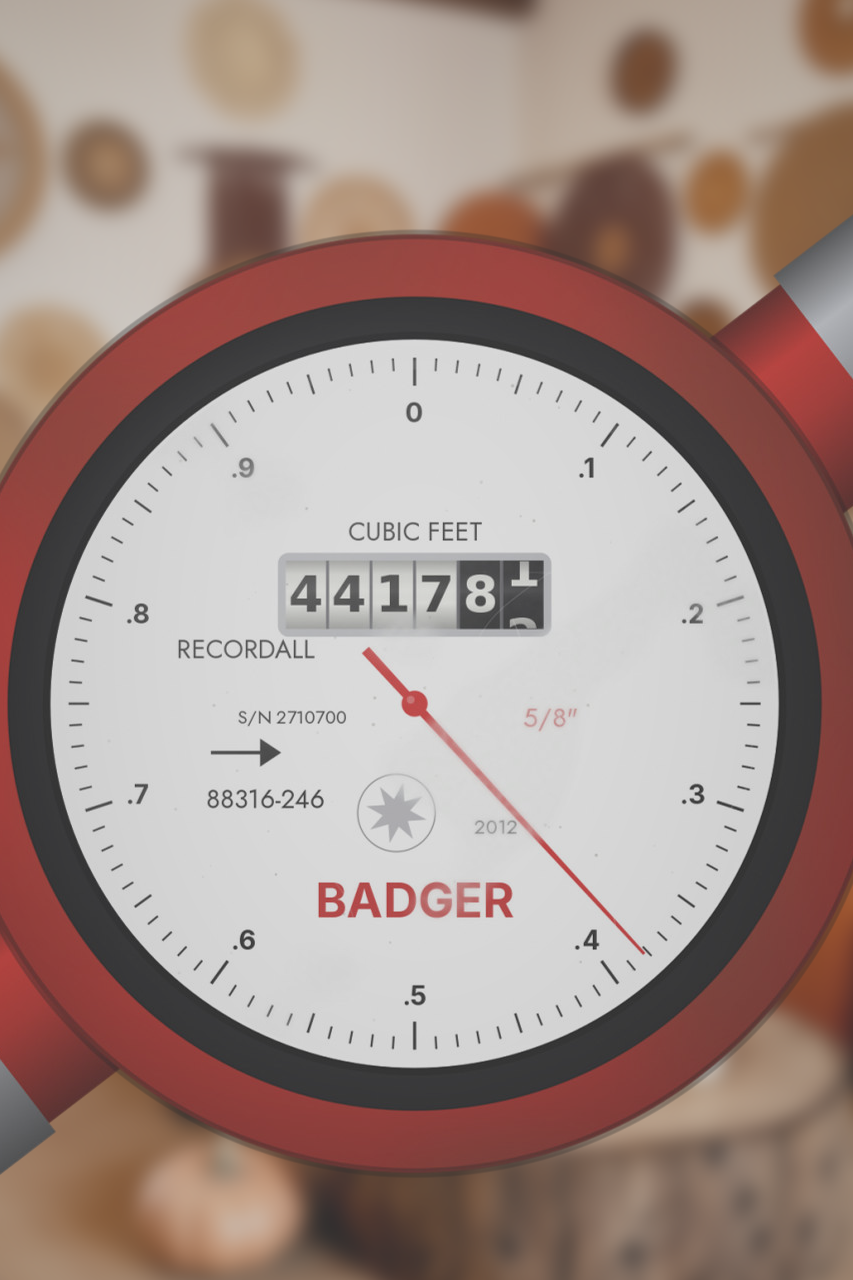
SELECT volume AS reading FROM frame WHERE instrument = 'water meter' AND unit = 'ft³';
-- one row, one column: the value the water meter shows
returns 441781.38 ft³
